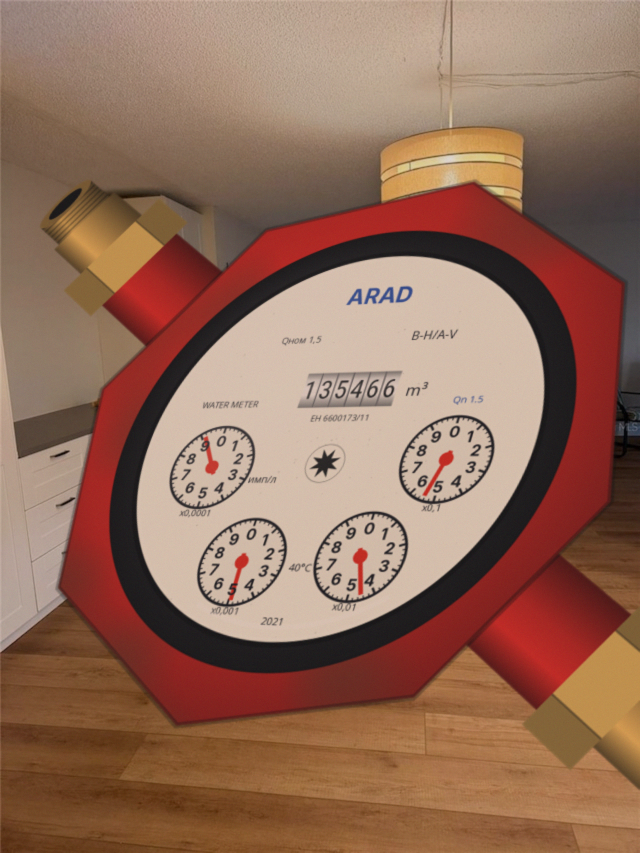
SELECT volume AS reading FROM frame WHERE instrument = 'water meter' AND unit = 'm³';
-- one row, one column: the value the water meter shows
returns 135466.5449 m³
